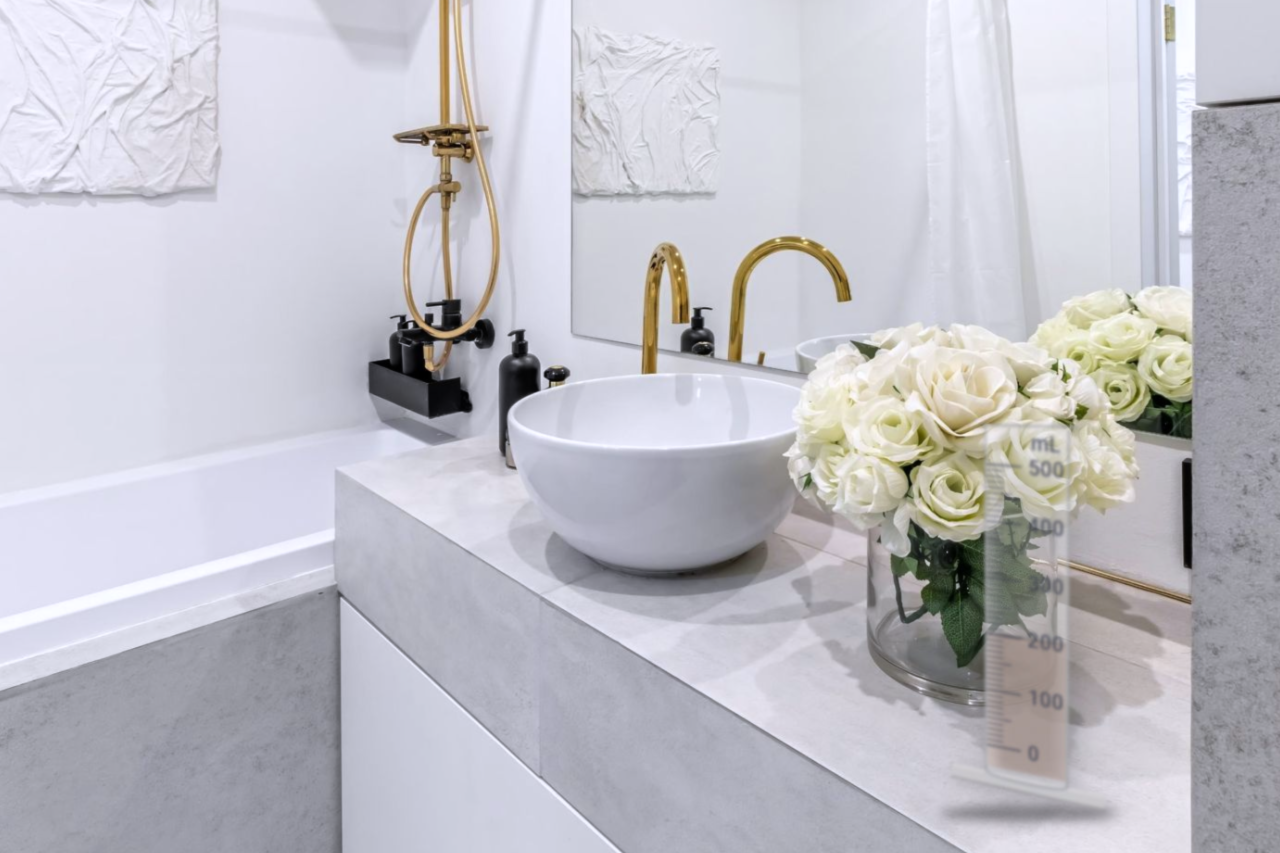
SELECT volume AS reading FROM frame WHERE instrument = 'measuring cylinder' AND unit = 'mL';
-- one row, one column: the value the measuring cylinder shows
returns 200 mL
